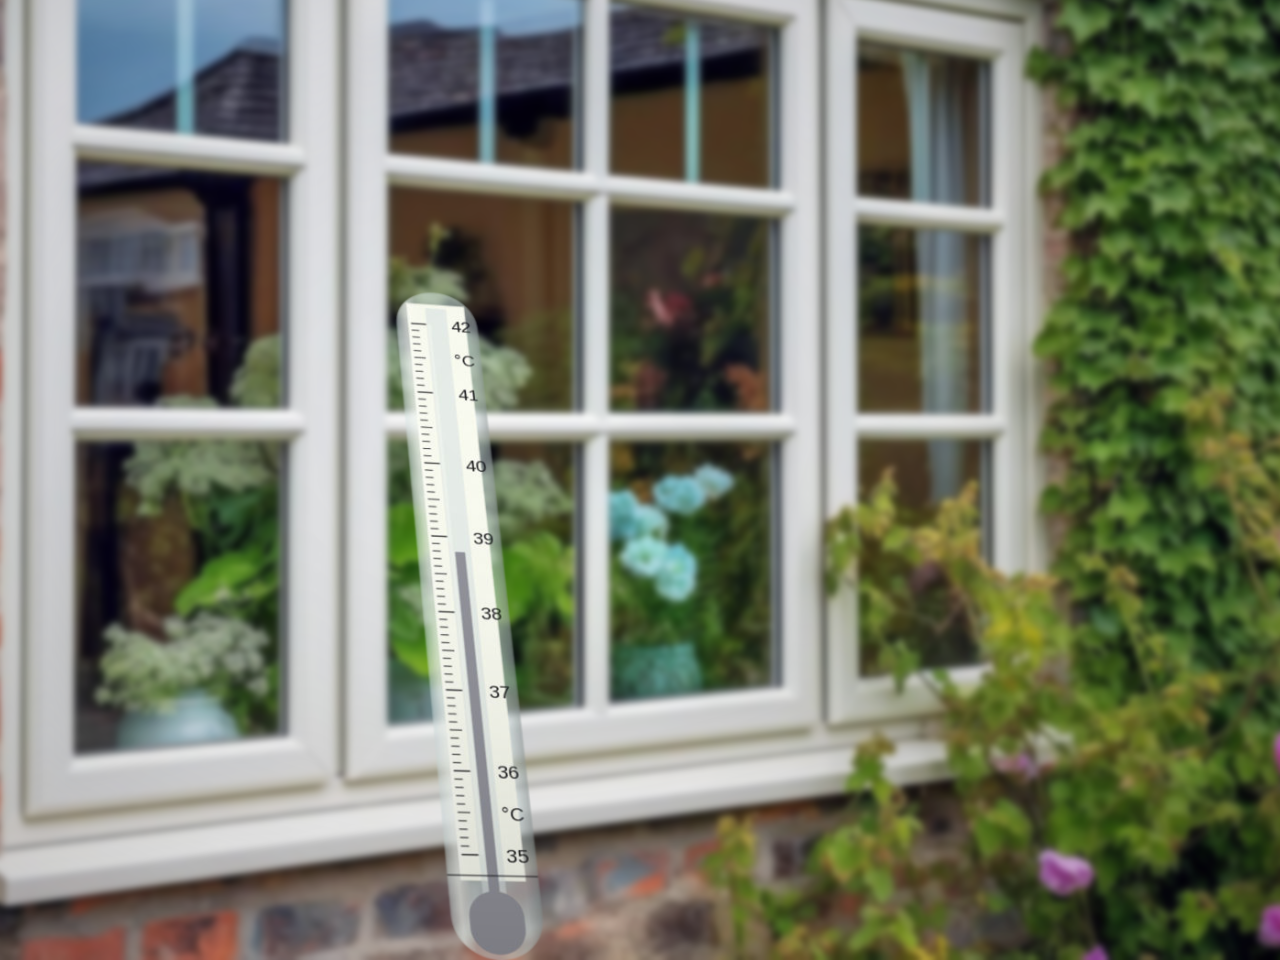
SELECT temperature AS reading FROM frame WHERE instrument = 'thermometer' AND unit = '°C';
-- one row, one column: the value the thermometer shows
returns 38.8 °C
